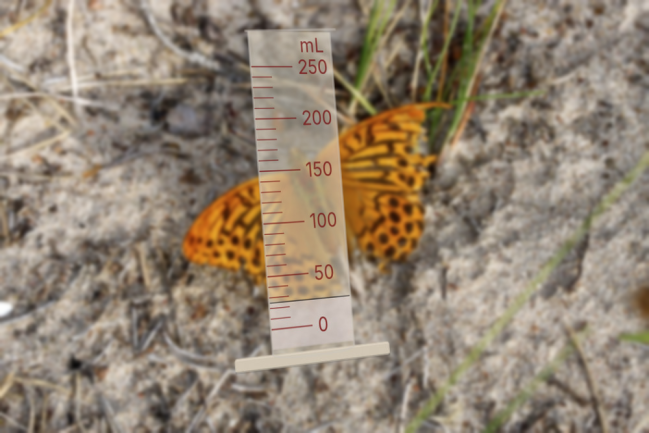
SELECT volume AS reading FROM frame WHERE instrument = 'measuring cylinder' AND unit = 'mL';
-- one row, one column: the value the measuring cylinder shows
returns 25 mL
